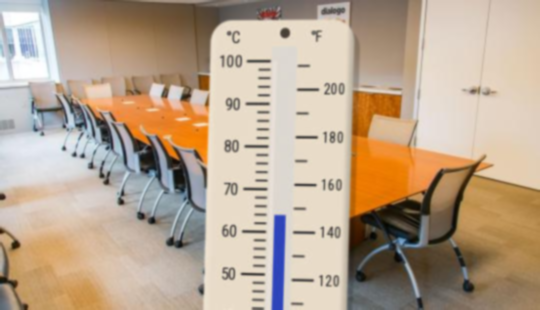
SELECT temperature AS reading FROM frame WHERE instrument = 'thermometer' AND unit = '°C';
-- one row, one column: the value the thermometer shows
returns 64 °C
